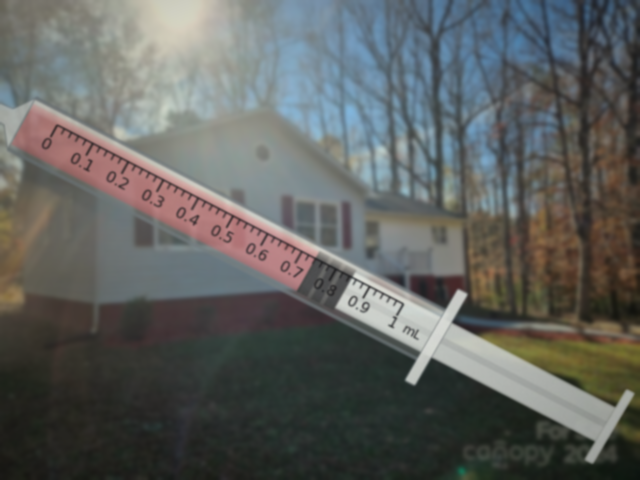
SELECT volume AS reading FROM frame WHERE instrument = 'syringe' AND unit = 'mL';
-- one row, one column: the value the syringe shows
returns 0.74 mL
